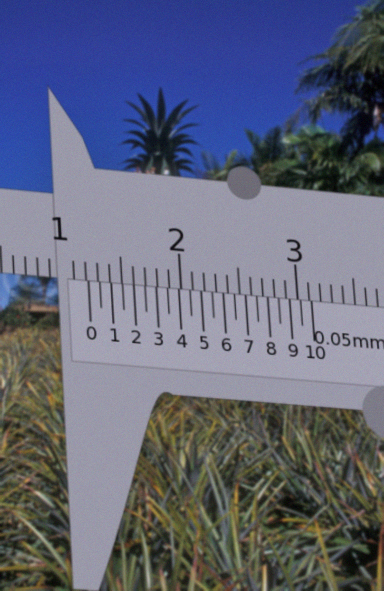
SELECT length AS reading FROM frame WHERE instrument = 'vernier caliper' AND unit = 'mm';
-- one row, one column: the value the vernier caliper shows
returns 12.2 mm
